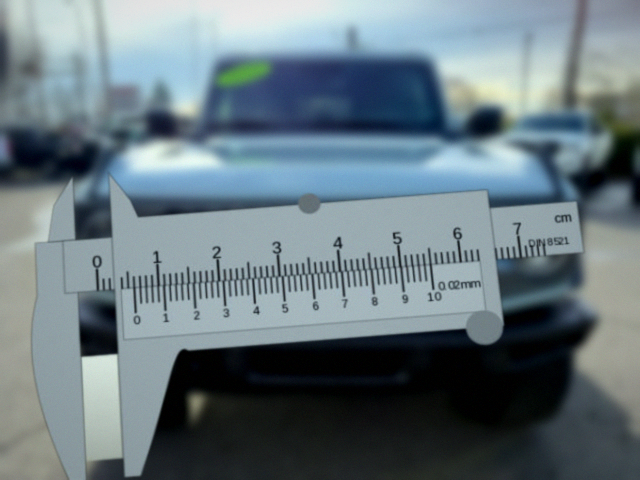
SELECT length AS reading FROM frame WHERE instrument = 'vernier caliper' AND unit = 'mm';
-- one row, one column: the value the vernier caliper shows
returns 6.0 mm
